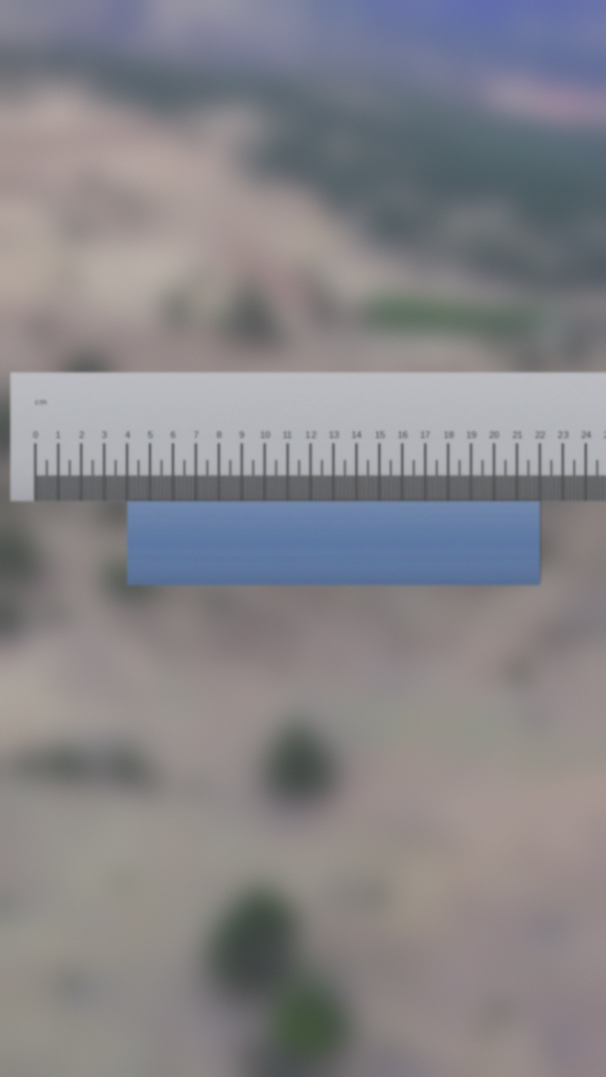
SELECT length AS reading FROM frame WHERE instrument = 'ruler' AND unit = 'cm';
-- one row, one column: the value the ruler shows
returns 18 cm
